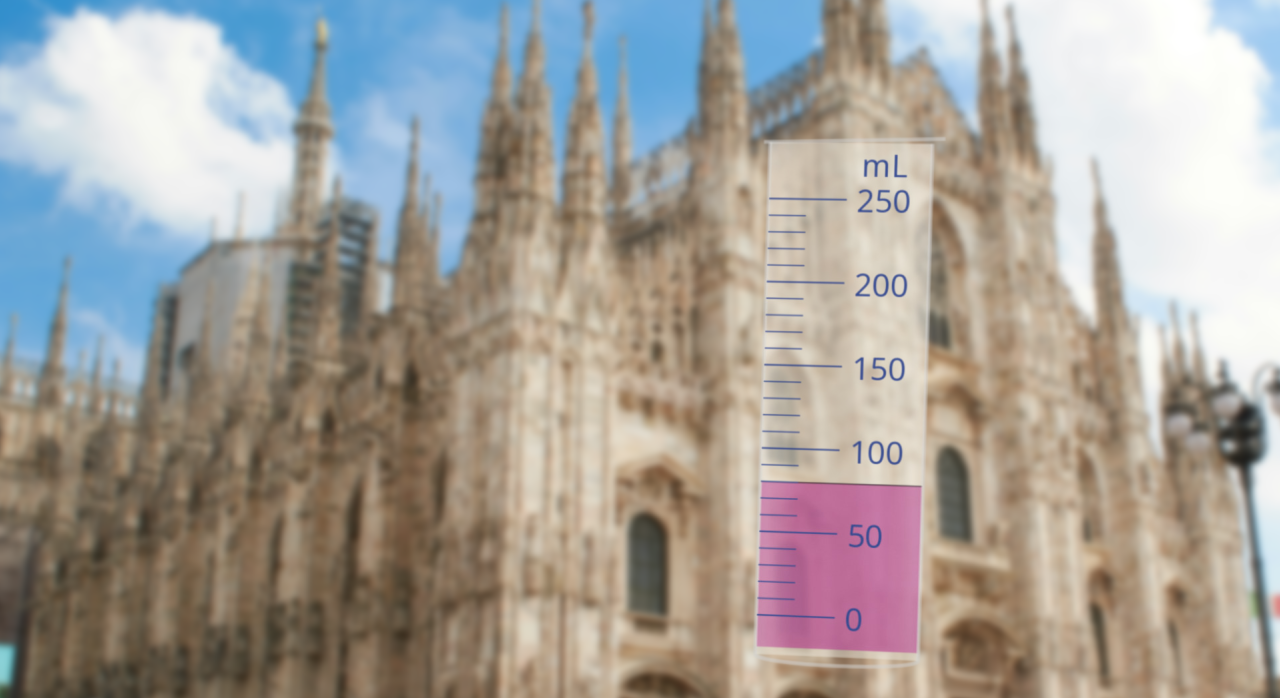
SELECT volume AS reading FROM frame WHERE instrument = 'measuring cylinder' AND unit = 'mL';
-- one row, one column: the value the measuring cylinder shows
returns 80 mL
